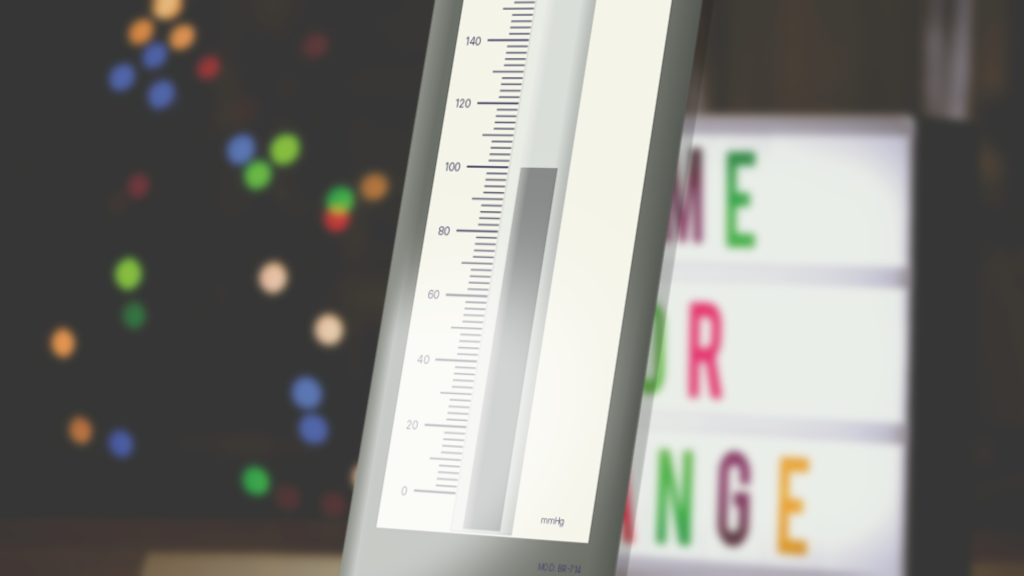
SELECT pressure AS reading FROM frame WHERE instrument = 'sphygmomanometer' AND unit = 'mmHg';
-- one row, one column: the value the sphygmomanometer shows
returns 100 mmHg
